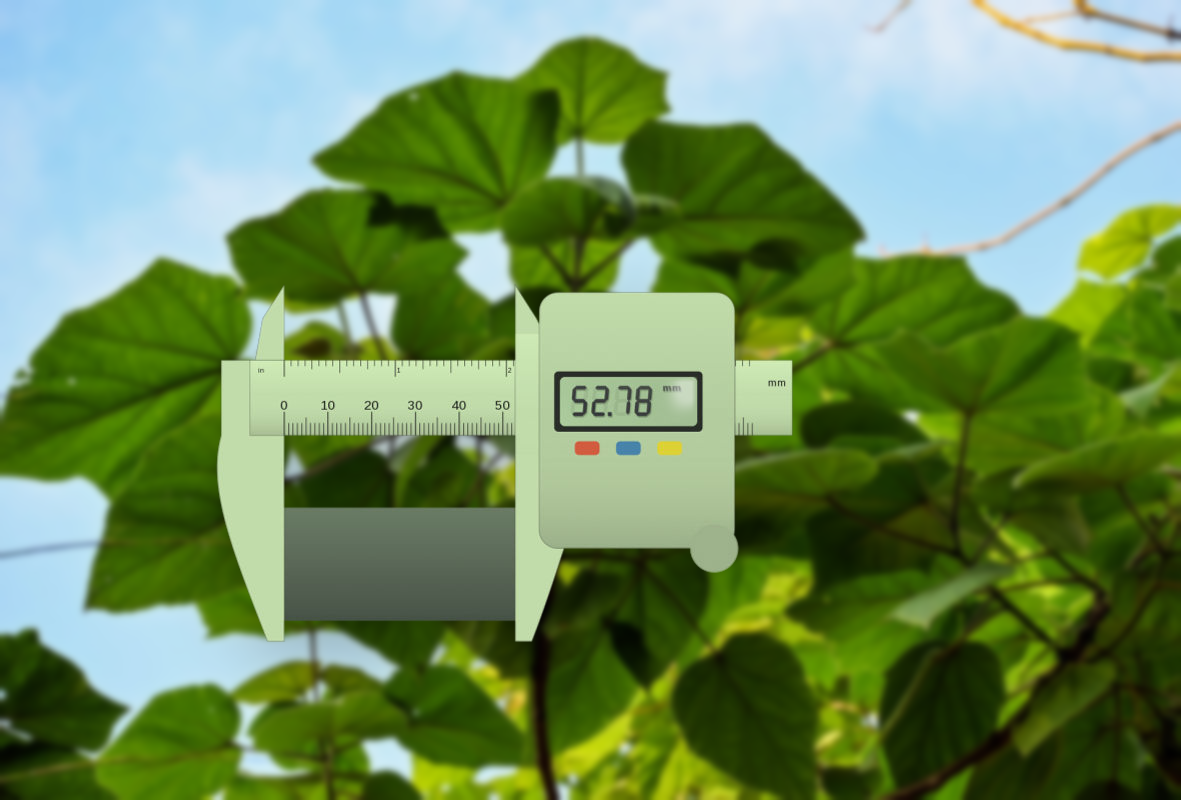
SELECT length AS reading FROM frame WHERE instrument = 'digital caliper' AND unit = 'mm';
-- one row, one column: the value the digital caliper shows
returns 52.78 mm
